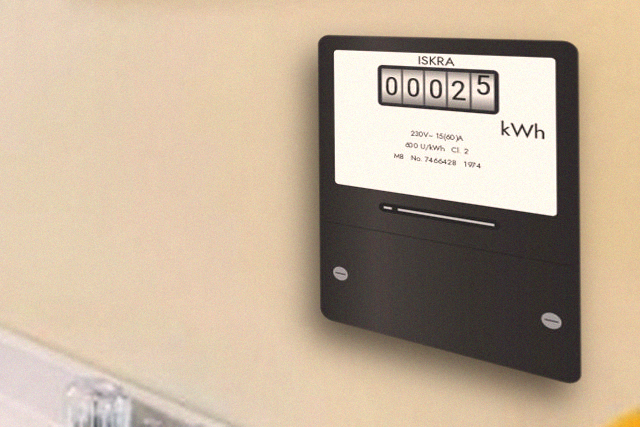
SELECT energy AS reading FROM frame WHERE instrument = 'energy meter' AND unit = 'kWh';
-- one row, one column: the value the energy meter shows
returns 25 kWh
